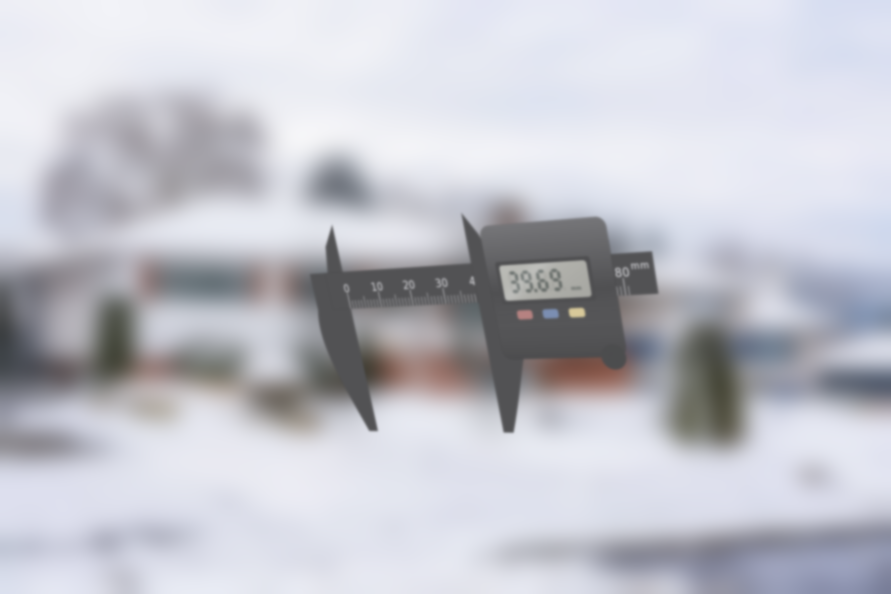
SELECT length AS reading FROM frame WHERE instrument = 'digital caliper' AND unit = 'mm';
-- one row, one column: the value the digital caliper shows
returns 39.69 mm
